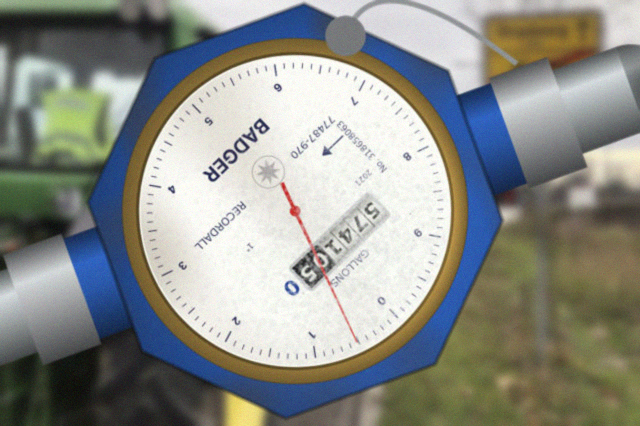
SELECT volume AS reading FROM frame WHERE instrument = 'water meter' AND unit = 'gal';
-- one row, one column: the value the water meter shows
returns 5741050.5 gal
